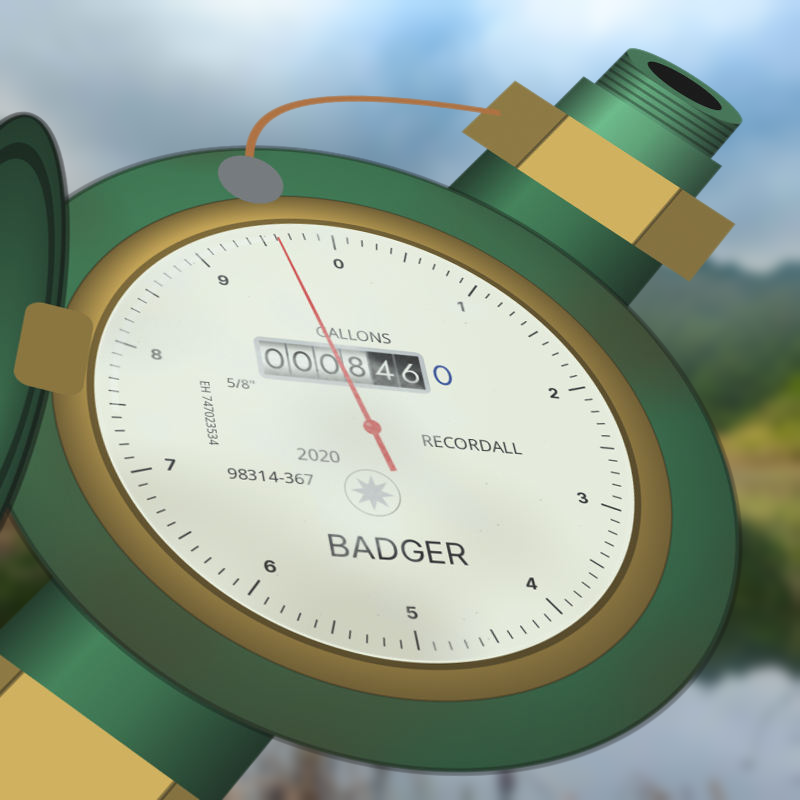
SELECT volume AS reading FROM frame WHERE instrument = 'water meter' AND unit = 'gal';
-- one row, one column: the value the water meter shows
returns 8459.6 gal
